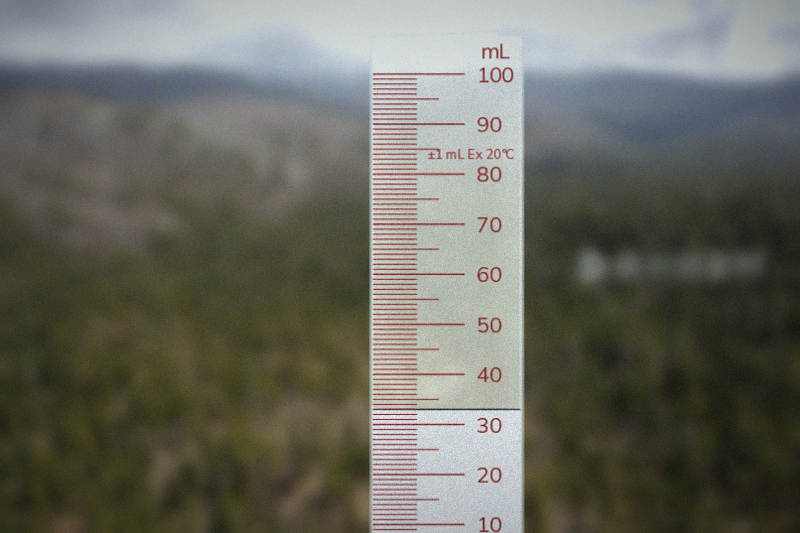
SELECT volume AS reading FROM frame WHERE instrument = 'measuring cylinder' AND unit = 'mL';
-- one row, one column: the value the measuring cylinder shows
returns 33 mL
